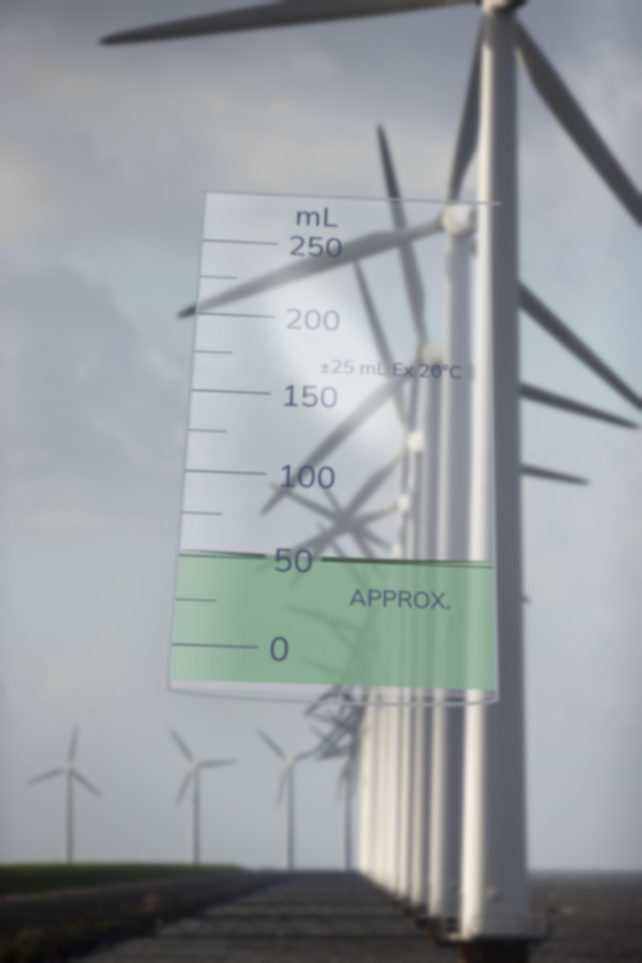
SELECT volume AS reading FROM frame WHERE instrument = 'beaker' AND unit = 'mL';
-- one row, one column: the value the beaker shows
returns 50 mL
